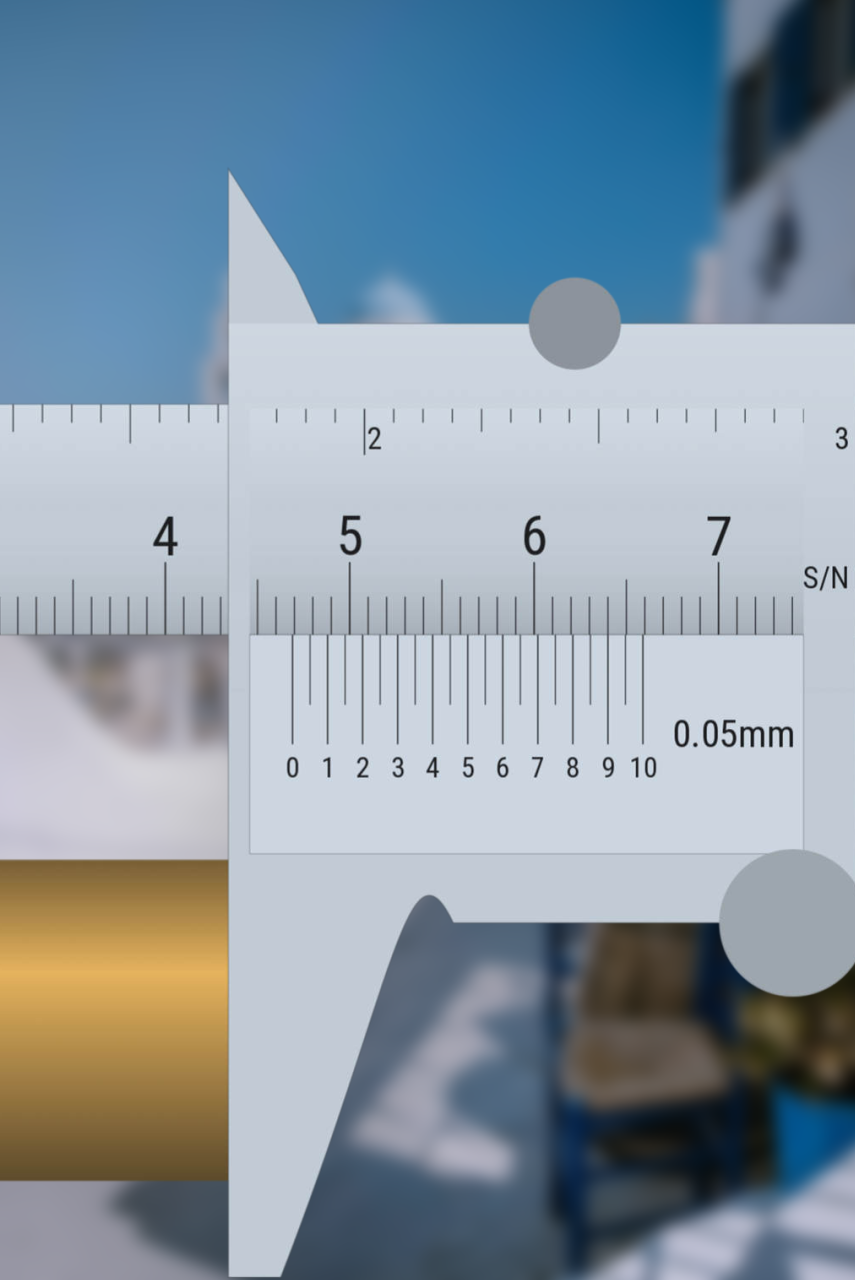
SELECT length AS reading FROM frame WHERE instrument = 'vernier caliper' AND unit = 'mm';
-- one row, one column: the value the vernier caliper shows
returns 46.9 mm
